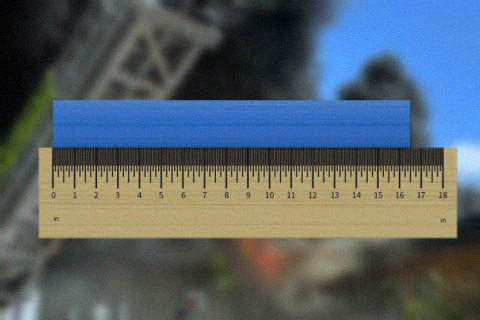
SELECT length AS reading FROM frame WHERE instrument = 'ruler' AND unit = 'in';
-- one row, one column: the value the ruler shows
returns 16.5 in
